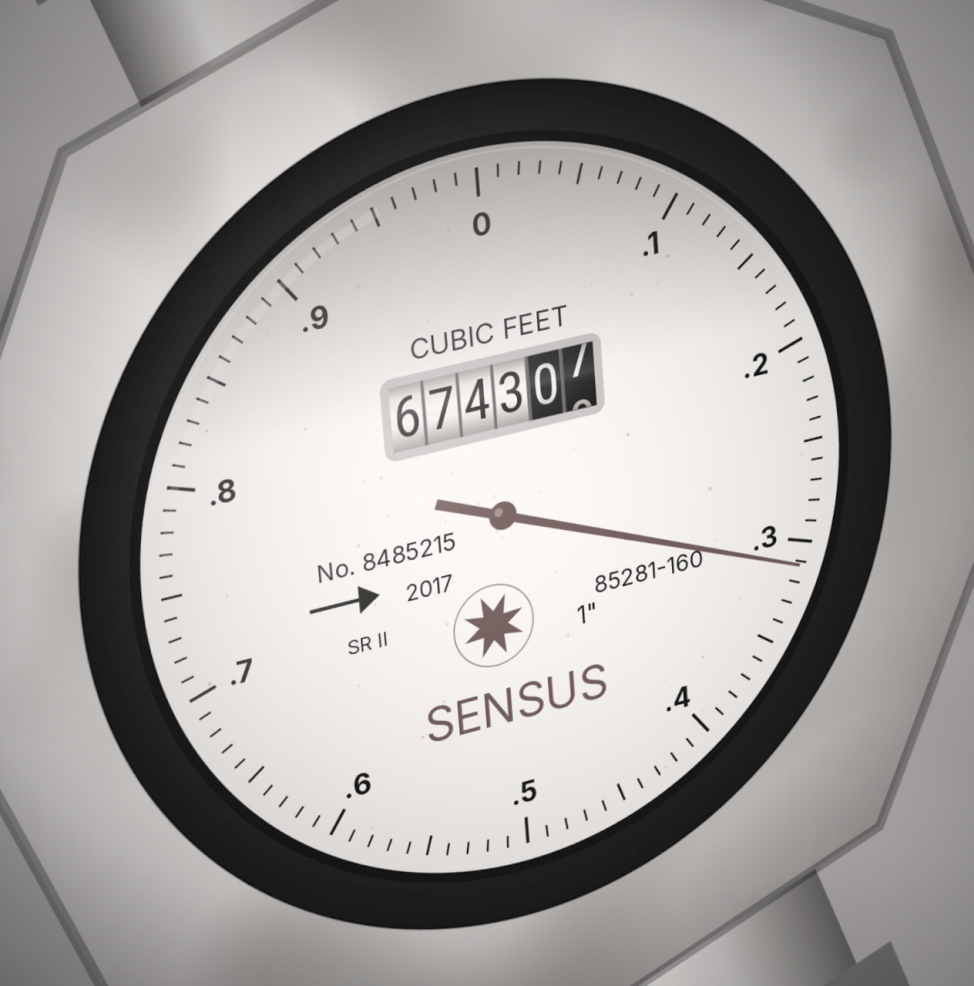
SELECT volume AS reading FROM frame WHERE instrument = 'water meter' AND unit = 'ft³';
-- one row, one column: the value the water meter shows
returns 674307.31 ft³
